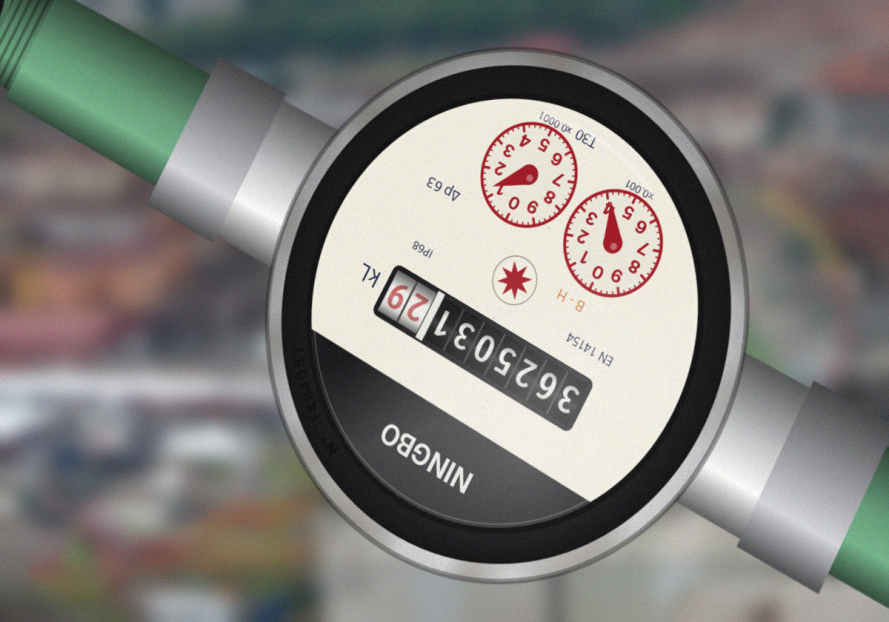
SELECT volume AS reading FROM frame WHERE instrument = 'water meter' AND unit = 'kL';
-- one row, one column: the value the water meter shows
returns 3625031.2941 kL
